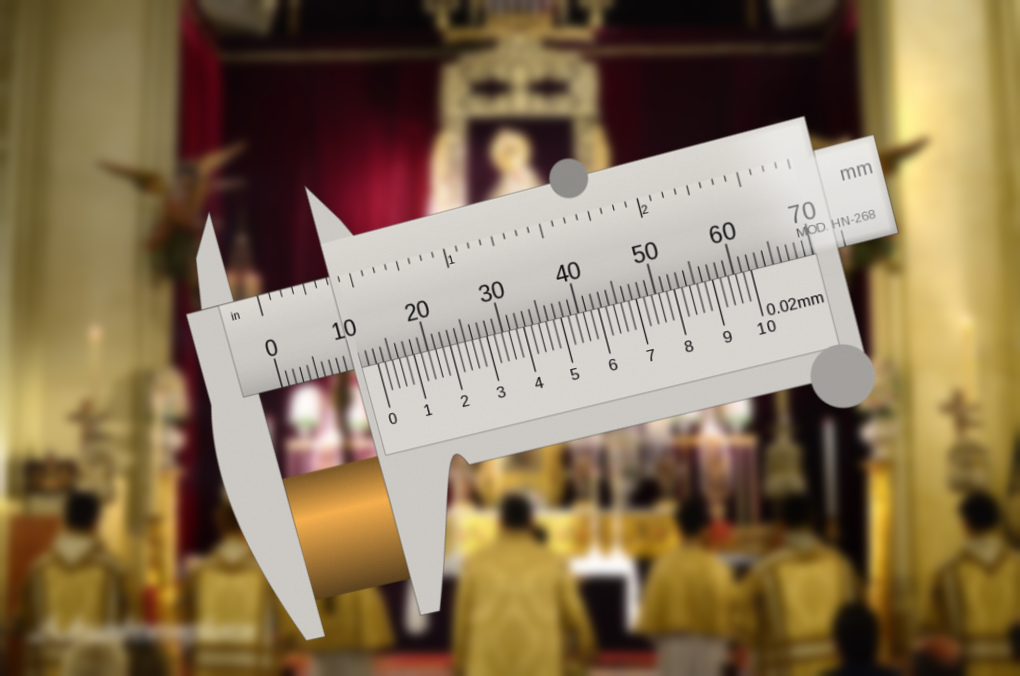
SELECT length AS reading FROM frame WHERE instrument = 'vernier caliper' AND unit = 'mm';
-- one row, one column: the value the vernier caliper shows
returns 13.2 mm
